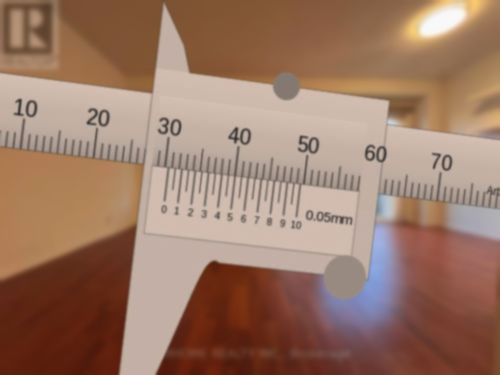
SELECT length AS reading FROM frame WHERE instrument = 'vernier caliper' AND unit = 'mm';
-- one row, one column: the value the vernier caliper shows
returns 30.5 mm
